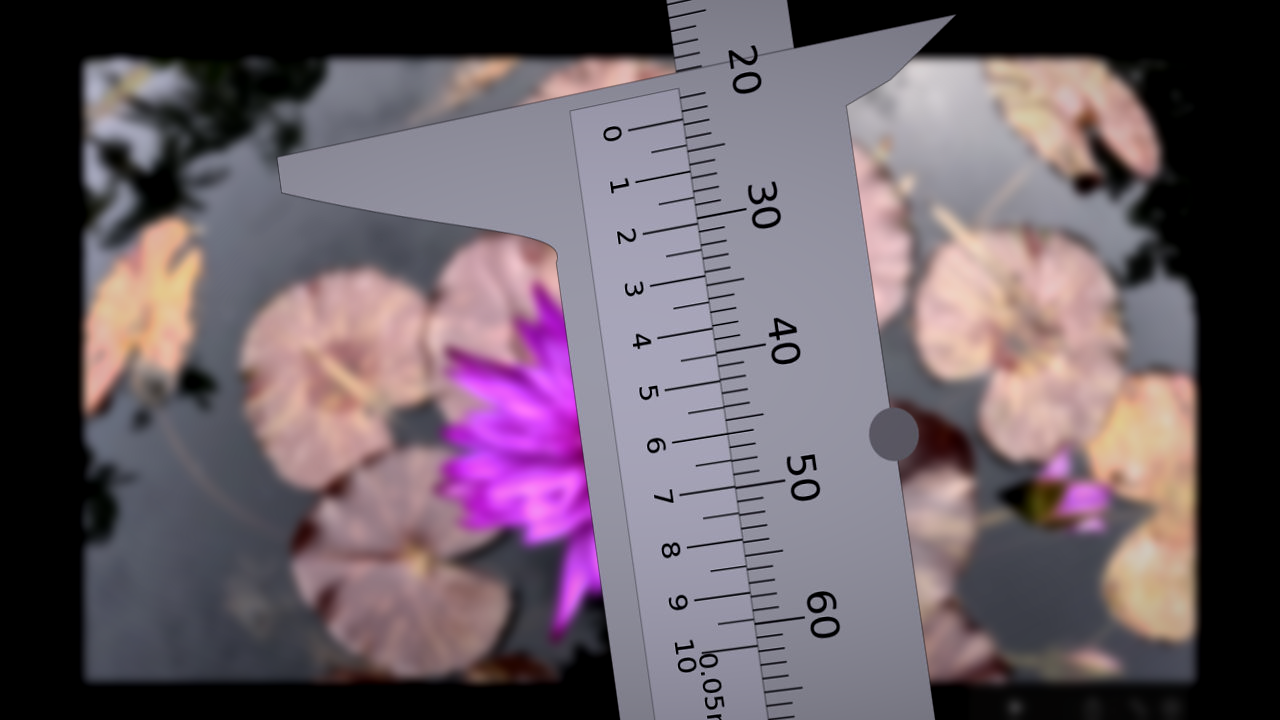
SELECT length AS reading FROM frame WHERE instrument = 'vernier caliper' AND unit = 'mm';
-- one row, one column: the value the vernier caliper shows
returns 22.6 mm
